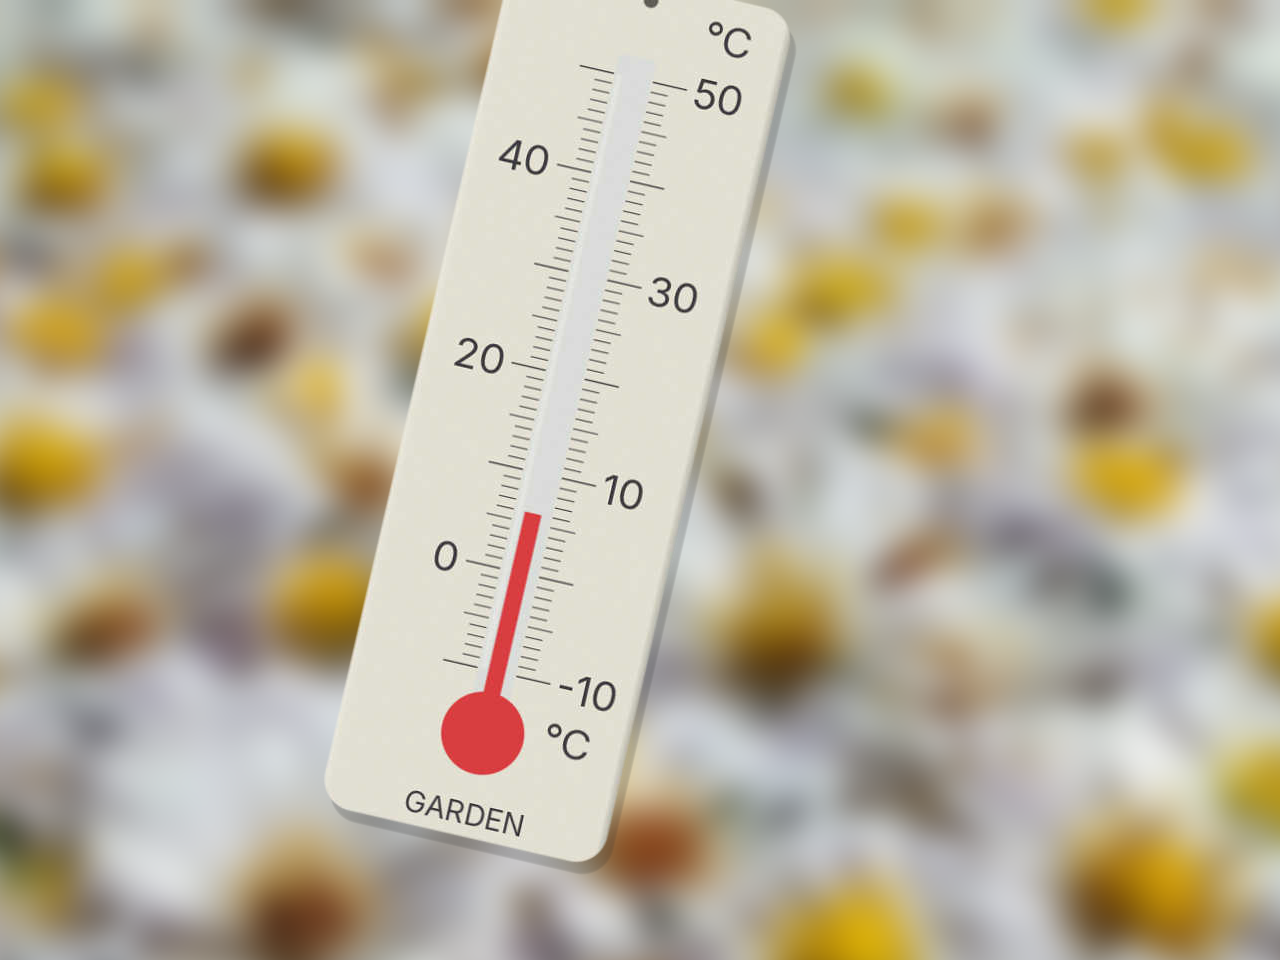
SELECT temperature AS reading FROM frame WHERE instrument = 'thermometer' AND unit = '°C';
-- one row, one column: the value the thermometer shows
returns 6 °C
